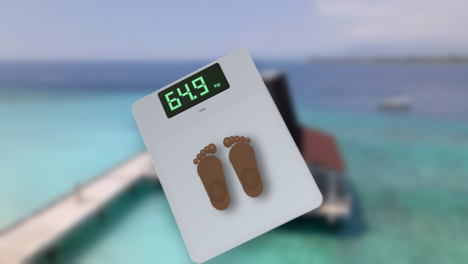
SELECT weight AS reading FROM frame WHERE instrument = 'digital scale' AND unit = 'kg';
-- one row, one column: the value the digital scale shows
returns 64.9 kg
